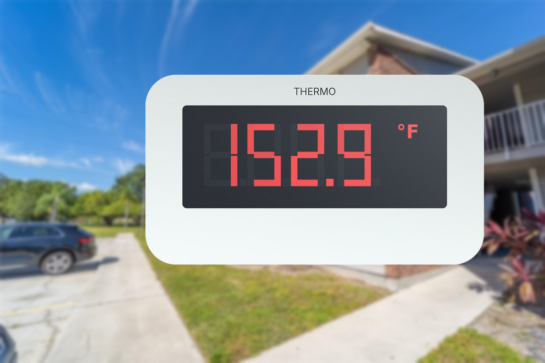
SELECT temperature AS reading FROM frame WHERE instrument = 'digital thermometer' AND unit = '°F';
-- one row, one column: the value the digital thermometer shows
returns 152.9 °F
